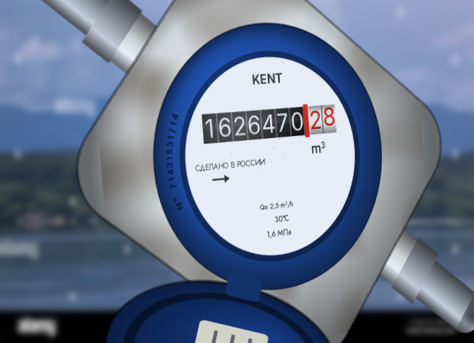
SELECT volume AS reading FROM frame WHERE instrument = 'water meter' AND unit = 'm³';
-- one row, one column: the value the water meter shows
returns 1626470.28 m³
